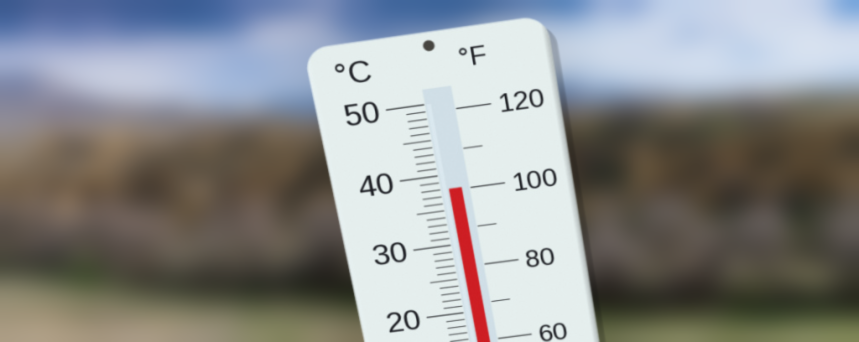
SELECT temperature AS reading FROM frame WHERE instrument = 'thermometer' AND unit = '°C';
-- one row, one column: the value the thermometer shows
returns 38 °C
